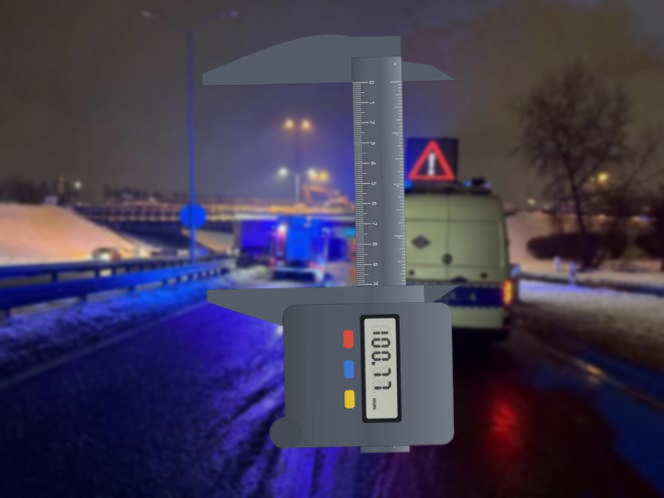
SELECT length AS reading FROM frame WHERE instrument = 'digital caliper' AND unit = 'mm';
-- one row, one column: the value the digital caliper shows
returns 100.77 mm
